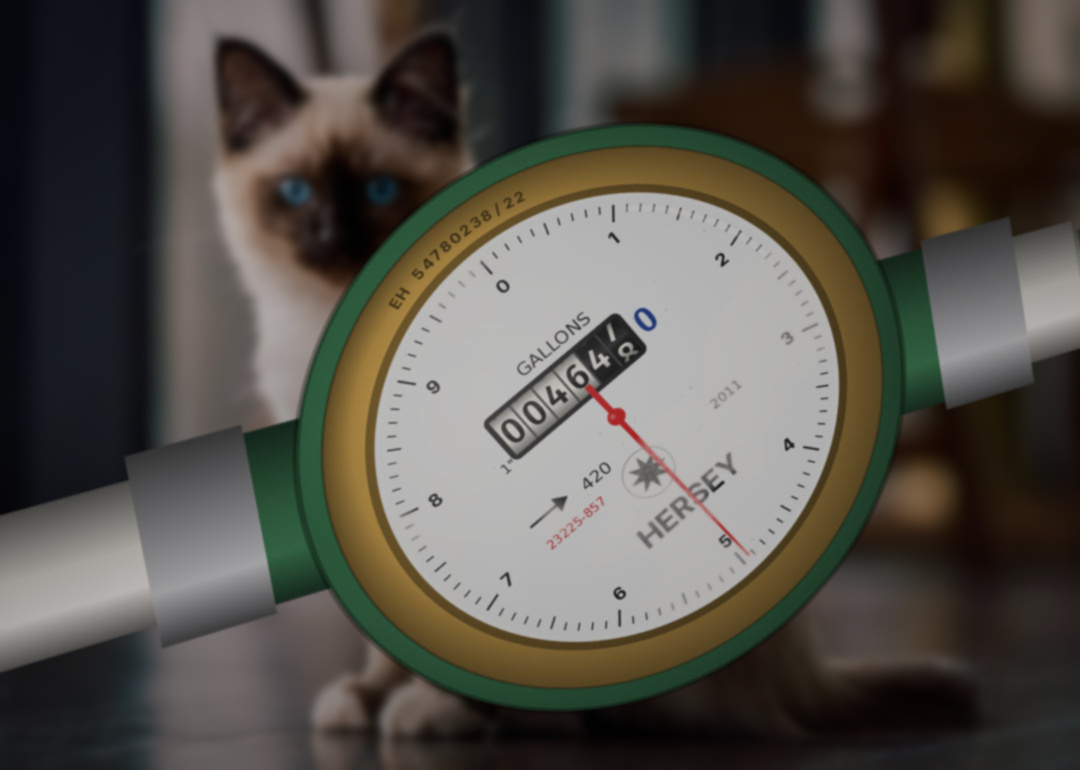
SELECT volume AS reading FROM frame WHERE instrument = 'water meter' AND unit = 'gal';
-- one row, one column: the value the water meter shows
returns 46474.9 gal
